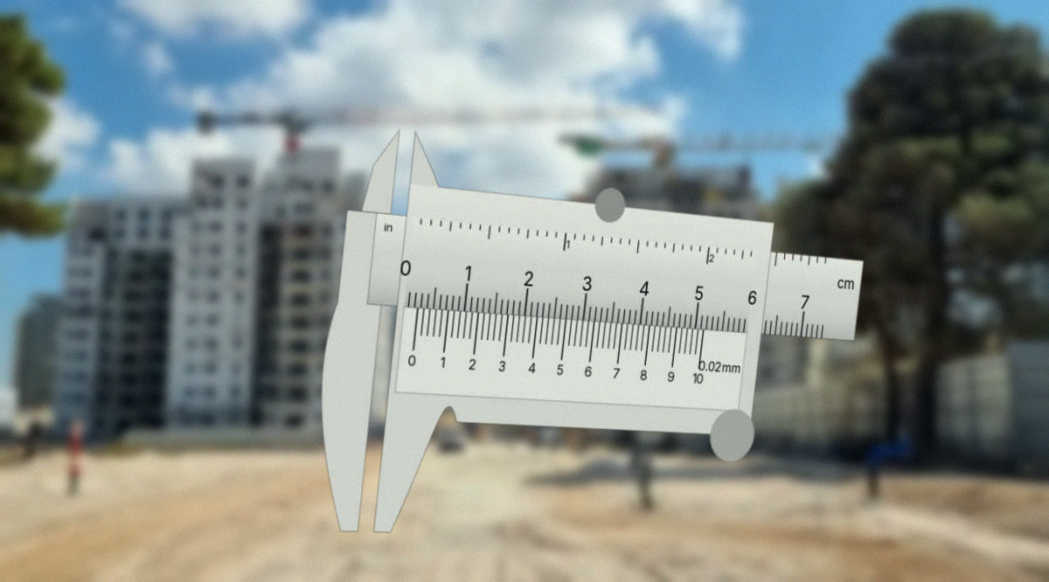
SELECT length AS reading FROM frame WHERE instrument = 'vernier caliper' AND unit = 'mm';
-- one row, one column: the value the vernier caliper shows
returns 2.5 mm
